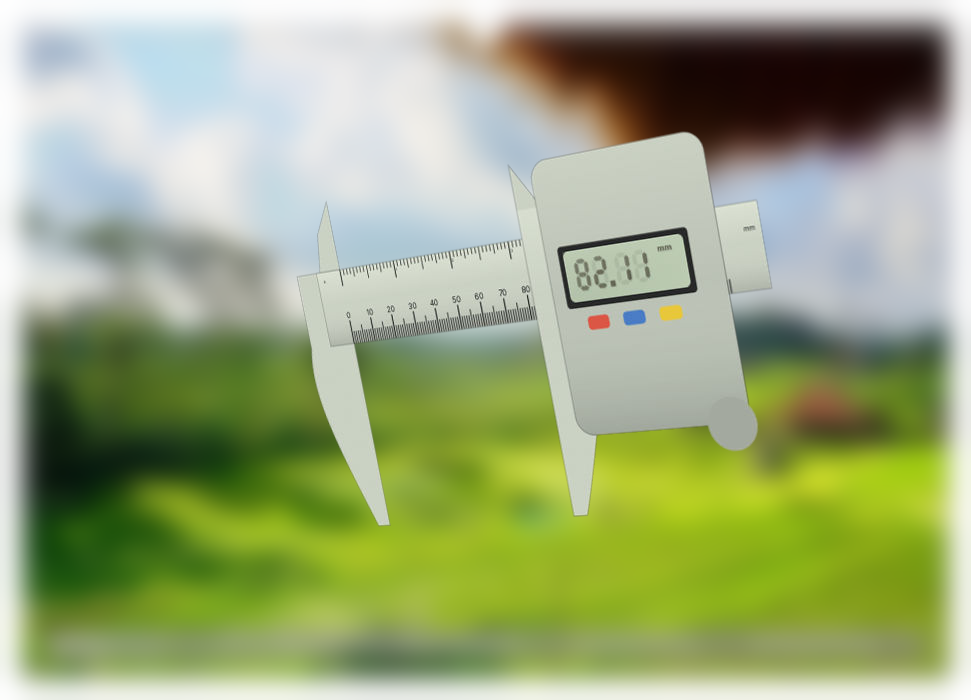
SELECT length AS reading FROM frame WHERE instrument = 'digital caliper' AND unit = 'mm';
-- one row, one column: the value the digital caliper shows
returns 82.11 mm
